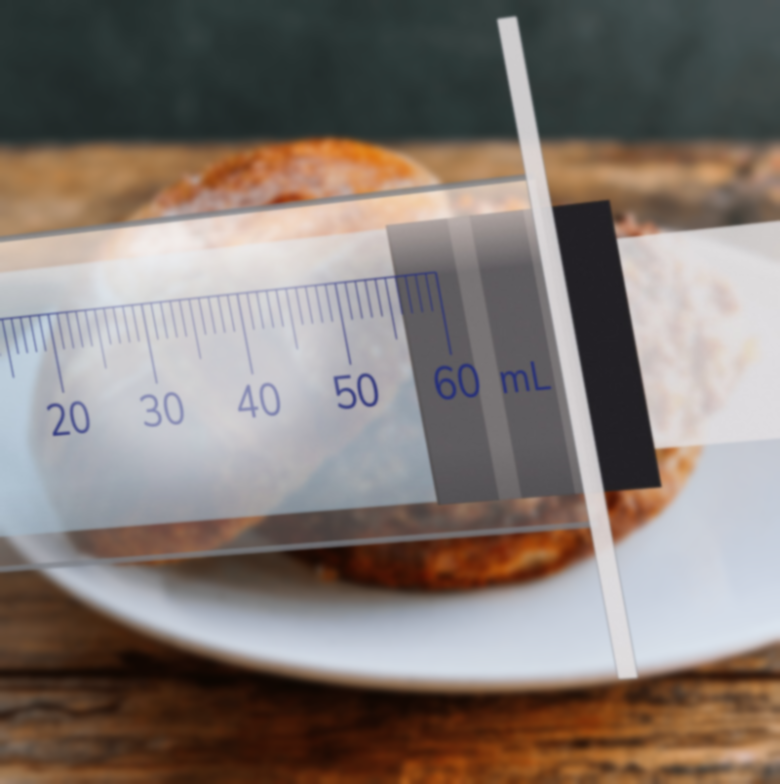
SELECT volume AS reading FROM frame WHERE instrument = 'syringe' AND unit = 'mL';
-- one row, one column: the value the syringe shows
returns 56 mL
